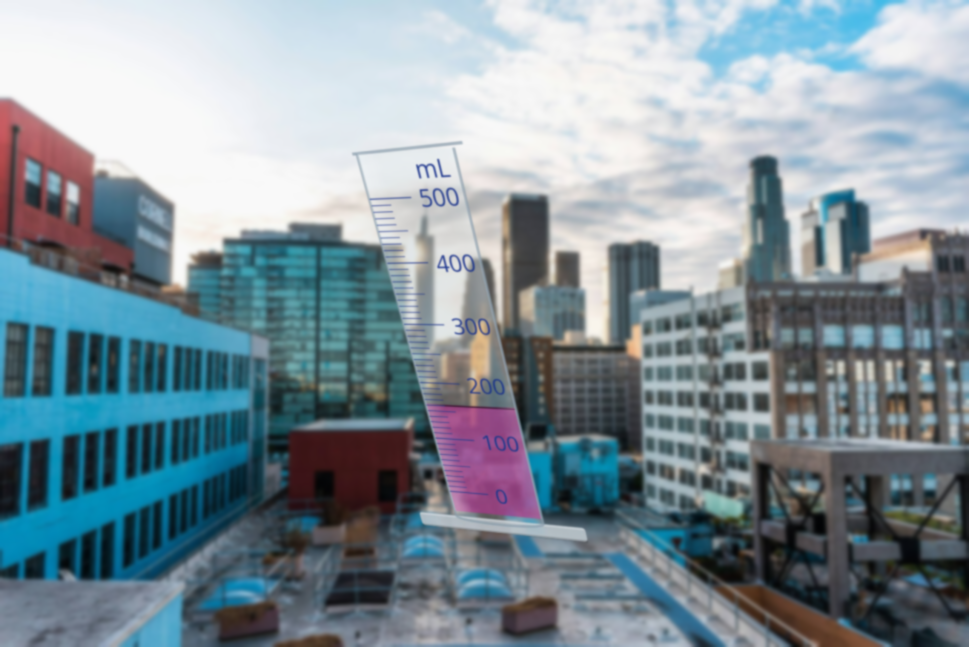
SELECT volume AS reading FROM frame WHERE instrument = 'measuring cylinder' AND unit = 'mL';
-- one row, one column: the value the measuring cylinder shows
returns 160 mL
